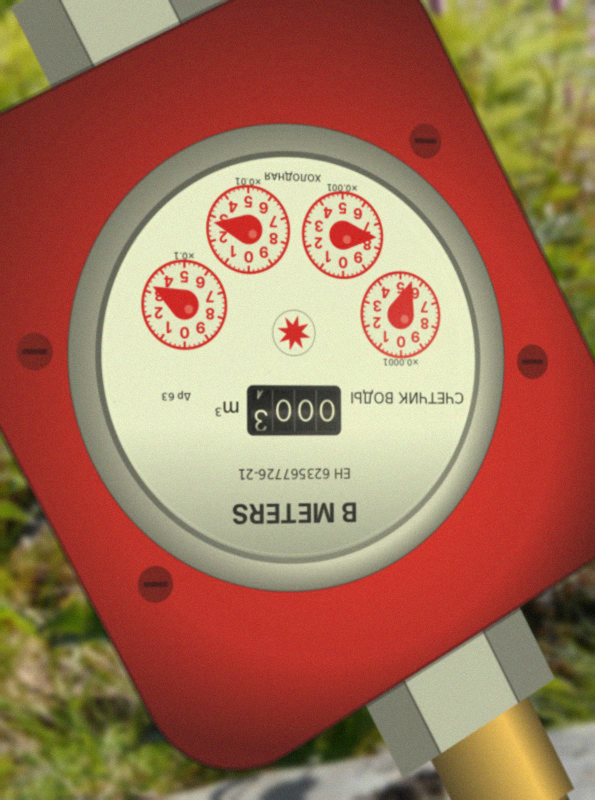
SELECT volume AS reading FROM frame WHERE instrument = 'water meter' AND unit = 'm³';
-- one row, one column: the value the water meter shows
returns 3.3275 m³
